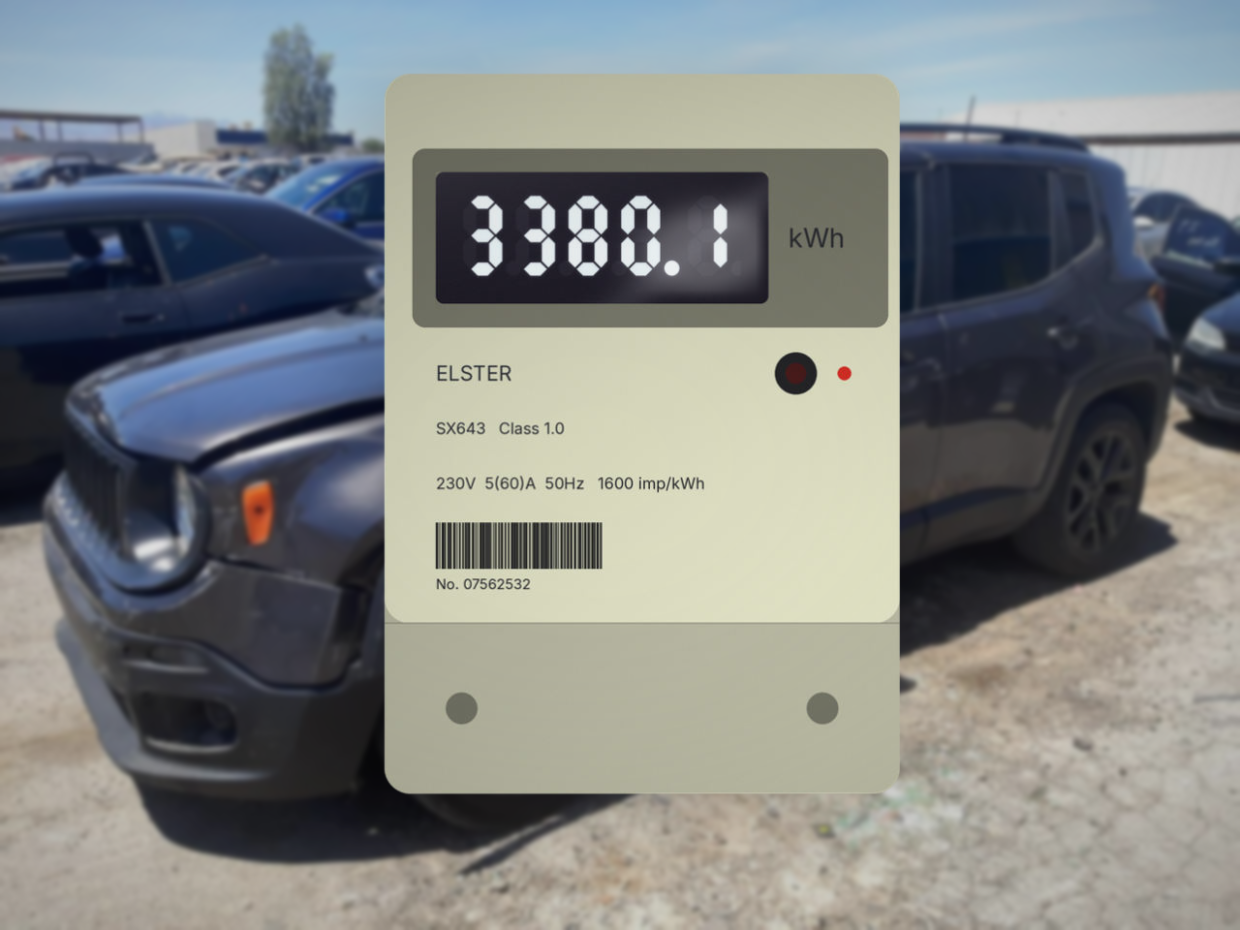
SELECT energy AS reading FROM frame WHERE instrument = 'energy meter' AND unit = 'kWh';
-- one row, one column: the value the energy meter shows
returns 3380.1 kWh
